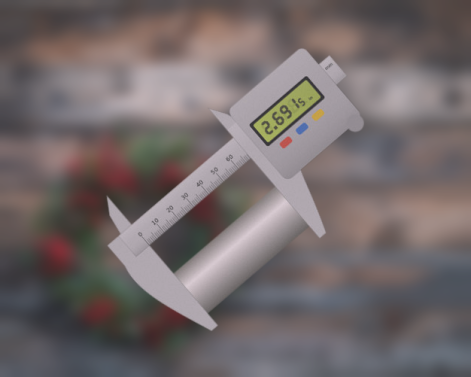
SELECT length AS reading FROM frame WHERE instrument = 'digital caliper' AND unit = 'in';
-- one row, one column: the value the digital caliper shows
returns 2.6915 in
